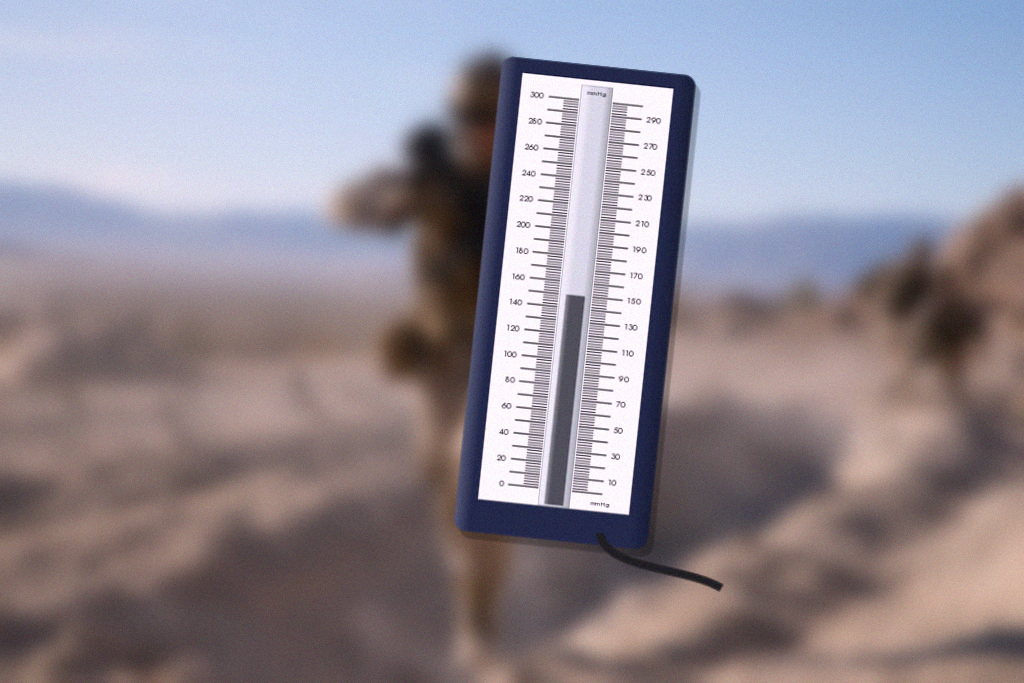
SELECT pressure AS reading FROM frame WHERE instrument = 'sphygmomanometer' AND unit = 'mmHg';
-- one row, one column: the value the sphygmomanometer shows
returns 150 mmHg
